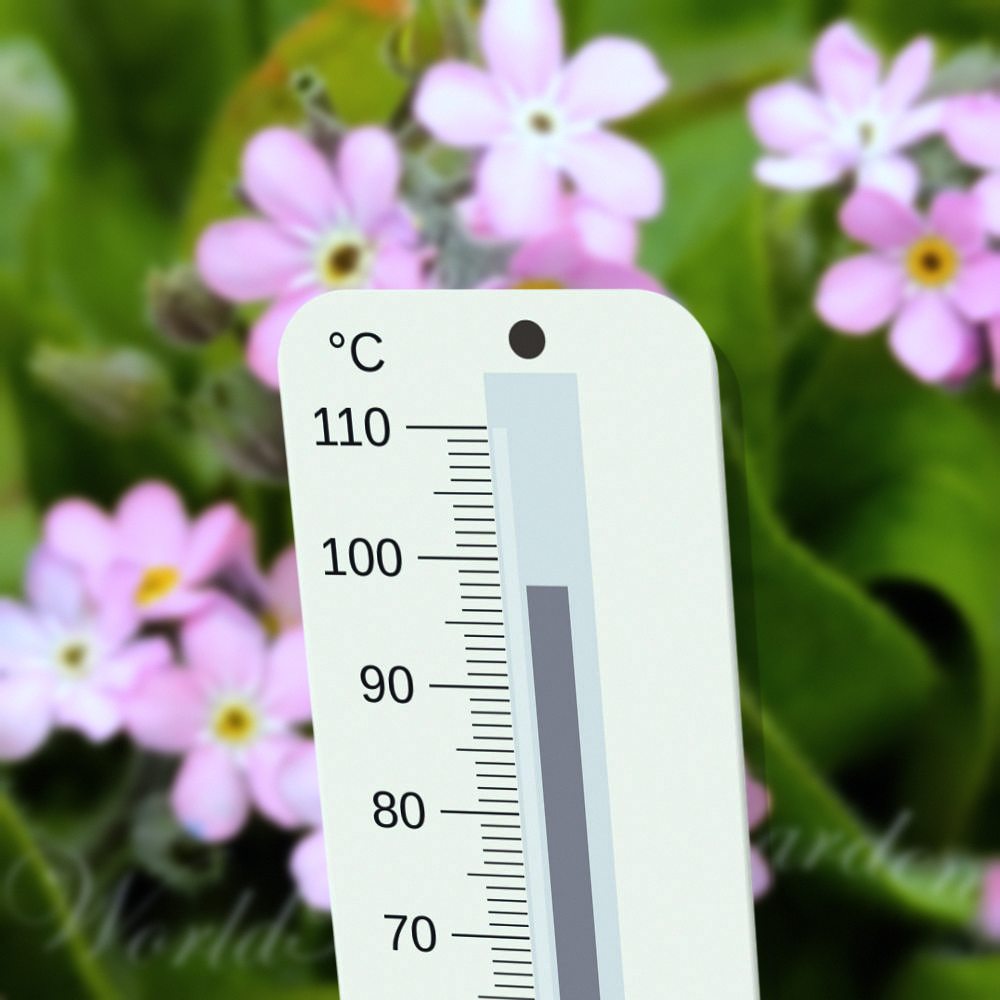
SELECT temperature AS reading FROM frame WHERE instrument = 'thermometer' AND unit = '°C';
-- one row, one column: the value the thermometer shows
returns 98 °C
